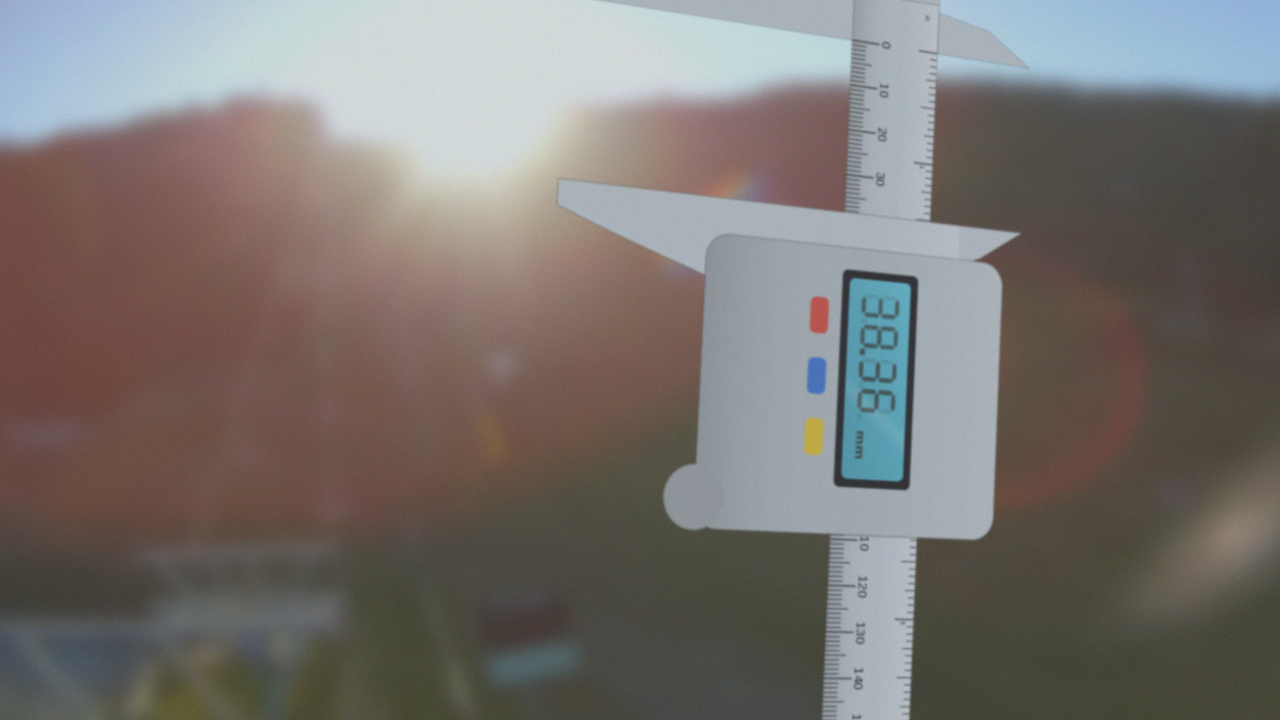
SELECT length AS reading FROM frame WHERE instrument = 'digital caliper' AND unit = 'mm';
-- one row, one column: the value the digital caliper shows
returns 38.36 mm
